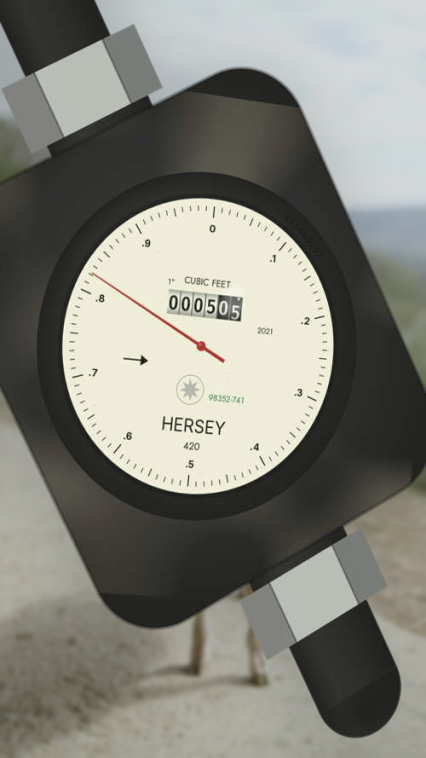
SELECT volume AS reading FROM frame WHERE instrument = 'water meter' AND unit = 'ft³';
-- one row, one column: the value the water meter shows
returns 504.82 ft³
